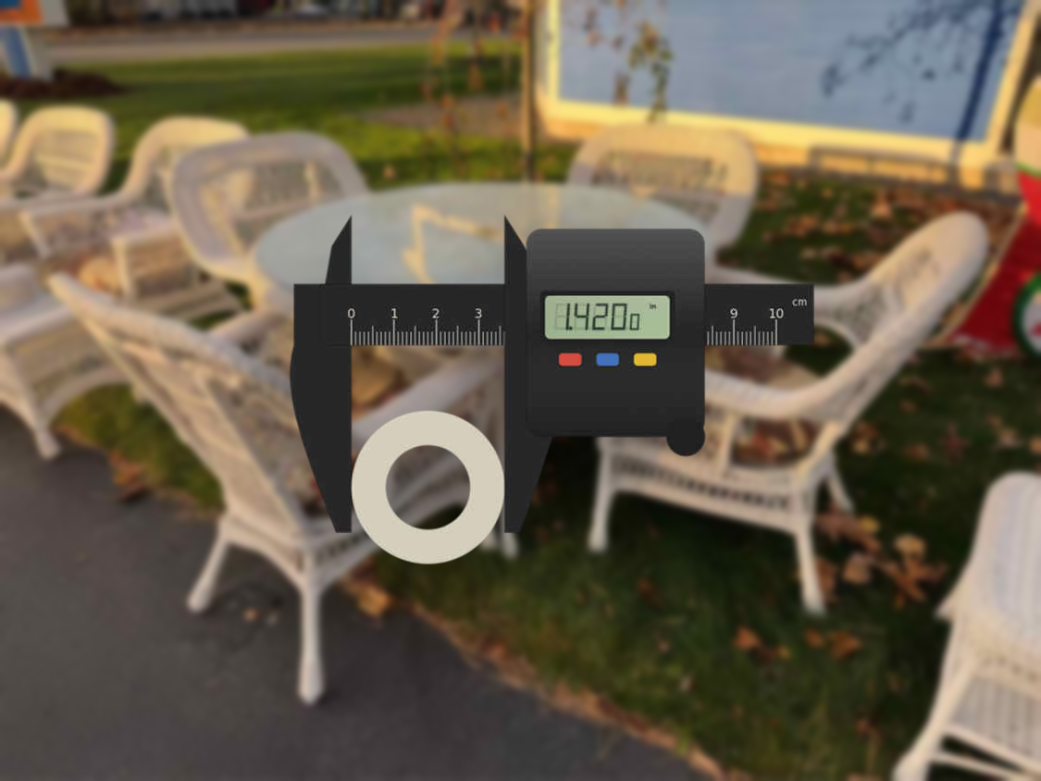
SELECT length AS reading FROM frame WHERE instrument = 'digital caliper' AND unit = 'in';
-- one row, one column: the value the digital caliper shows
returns 1.4200 in
